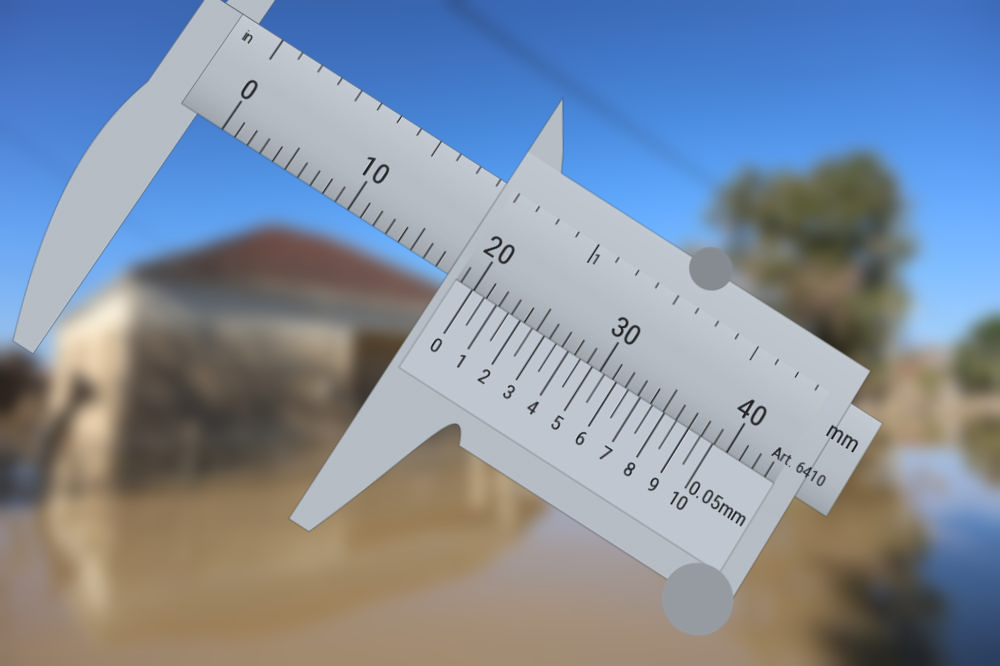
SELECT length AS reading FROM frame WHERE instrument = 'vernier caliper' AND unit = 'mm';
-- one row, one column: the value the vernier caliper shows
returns 19.9 mm
